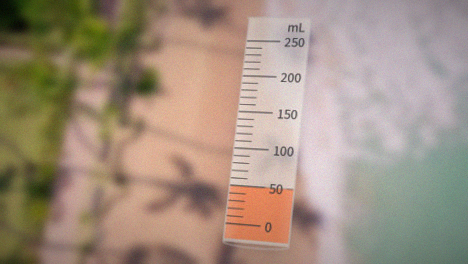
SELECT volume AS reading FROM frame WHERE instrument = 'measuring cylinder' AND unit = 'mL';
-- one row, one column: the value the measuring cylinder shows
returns 50 mL
